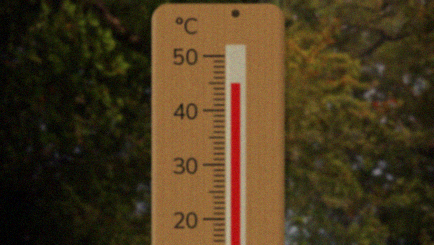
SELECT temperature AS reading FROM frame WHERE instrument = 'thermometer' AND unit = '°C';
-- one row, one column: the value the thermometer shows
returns 45 °C
